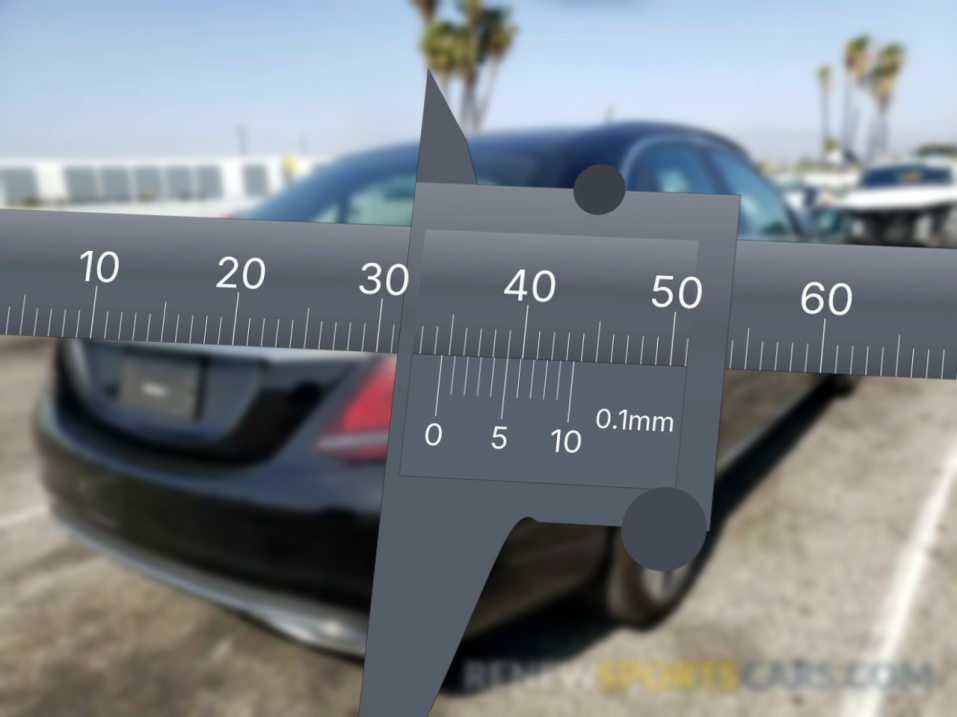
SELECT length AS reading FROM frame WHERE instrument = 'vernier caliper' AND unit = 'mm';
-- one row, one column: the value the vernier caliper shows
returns 34.5 mm
